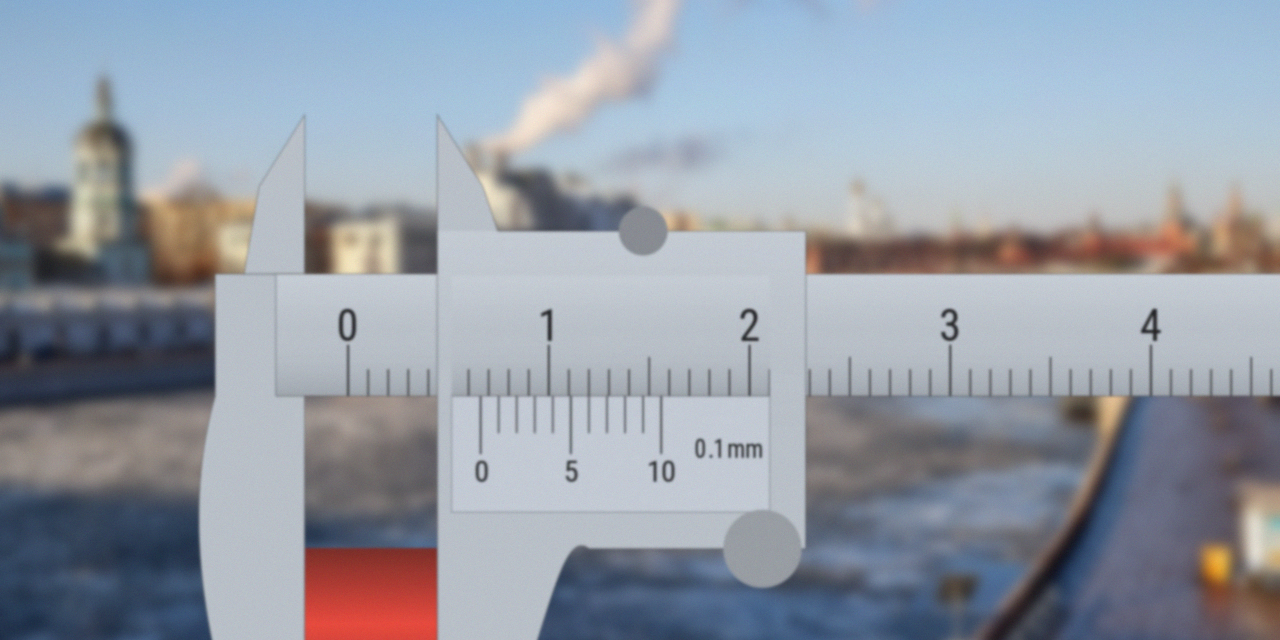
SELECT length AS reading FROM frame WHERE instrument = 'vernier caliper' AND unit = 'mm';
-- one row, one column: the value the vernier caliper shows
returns 6.6 mm
